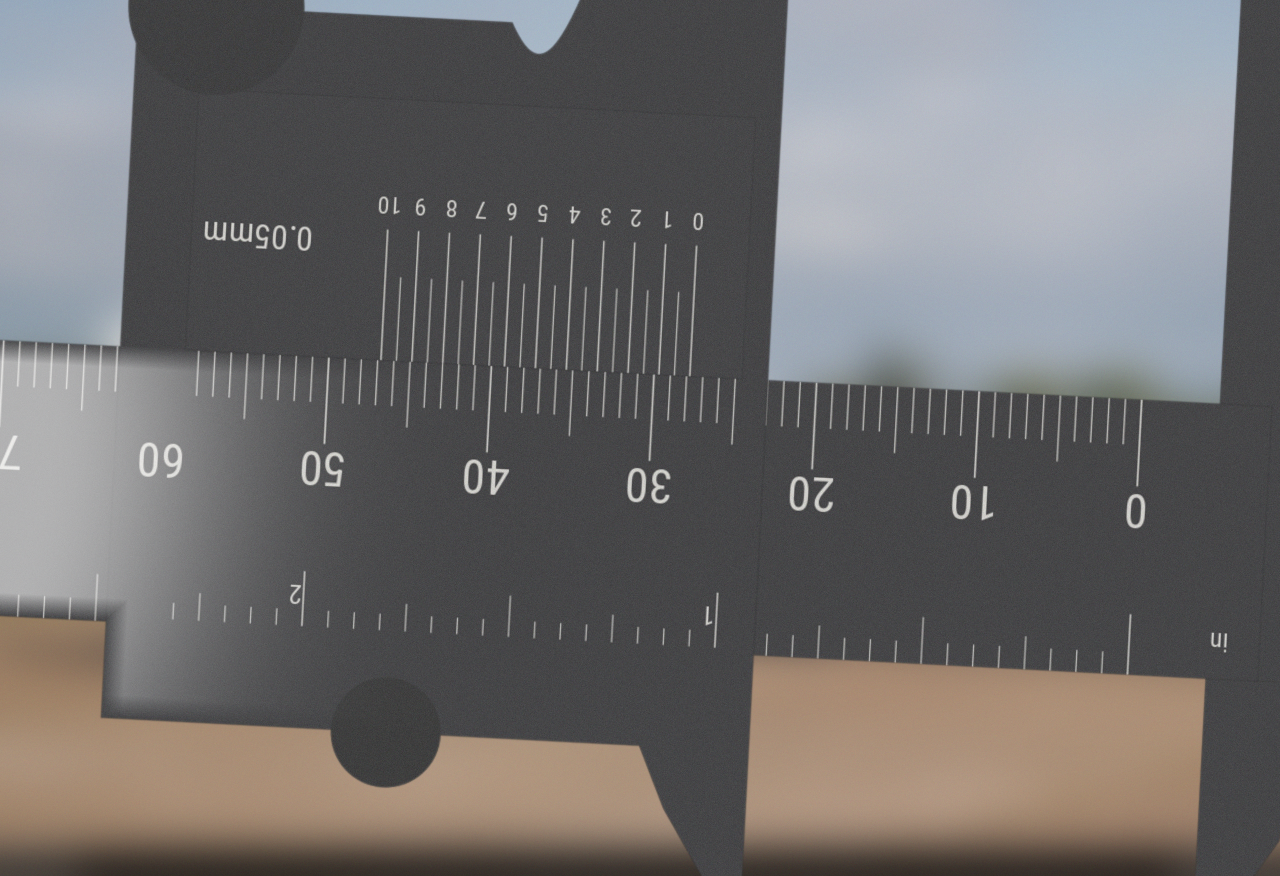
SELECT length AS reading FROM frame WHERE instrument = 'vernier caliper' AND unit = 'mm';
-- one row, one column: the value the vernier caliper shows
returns 27.8 mm
